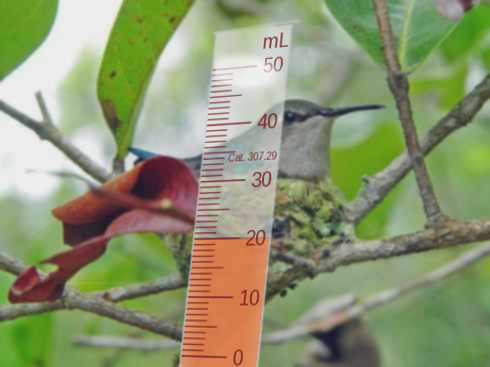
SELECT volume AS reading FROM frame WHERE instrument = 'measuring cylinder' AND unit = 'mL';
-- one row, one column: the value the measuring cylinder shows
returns 20 mL
